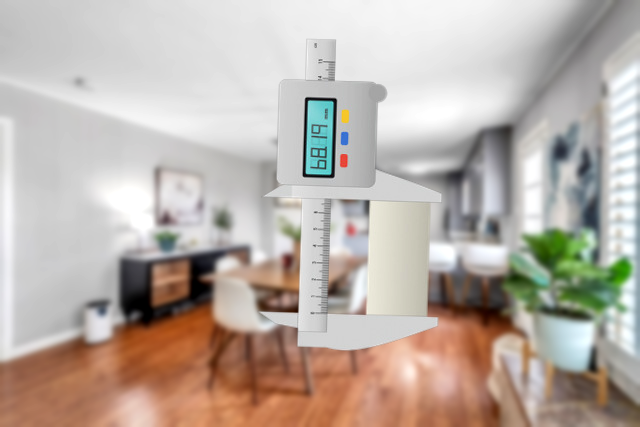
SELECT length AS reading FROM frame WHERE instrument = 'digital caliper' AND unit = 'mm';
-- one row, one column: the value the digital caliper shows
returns 68.19 mm
